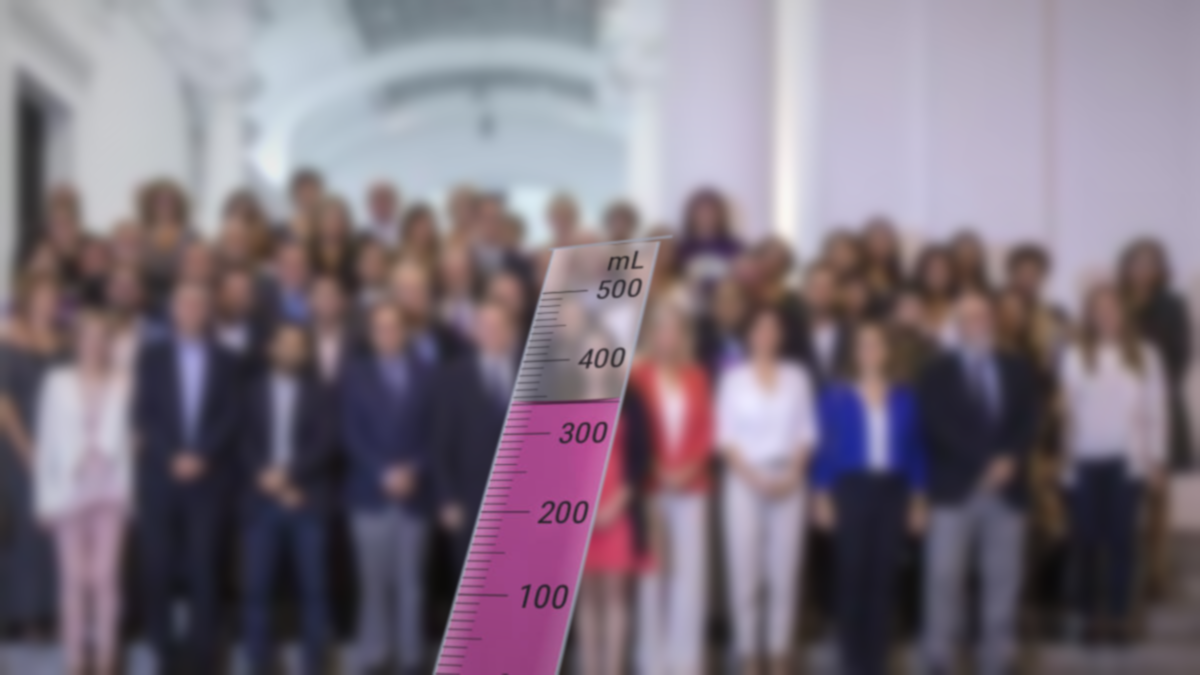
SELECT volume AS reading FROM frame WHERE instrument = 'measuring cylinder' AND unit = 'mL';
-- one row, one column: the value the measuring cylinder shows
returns 340 mL
